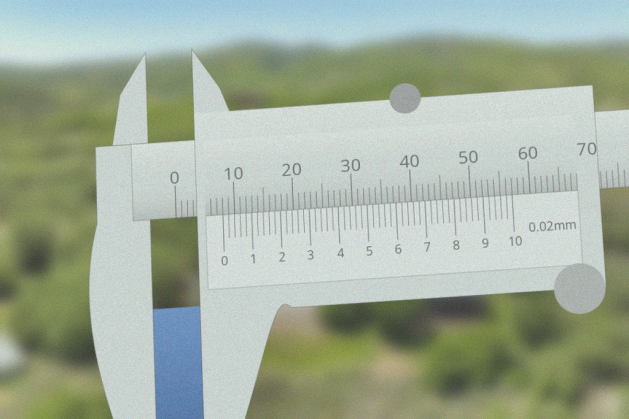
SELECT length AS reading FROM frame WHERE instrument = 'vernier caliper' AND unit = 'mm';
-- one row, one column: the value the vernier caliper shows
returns 8.0 mm
